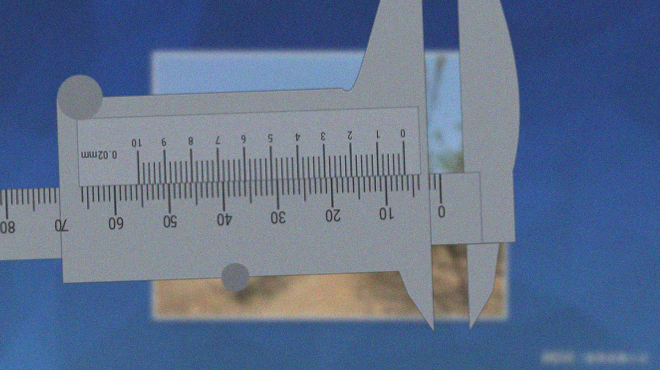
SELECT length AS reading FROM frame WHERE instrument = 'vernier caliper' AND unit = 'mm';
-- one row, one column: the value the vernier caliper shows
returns 6.5 mm
